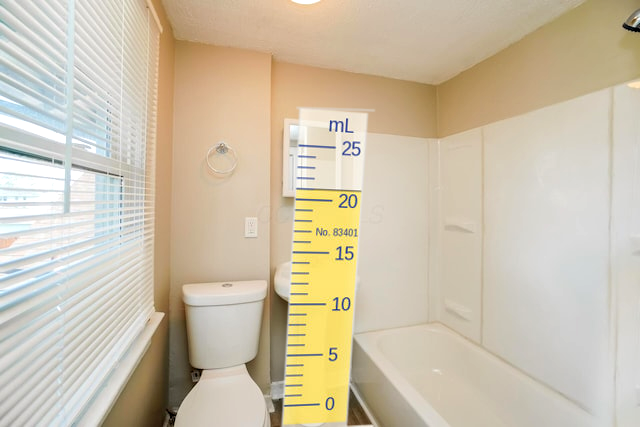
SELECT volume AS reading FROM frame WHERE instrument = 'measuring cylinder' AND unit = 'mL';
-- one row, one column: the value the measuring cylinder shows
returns 21 mL
